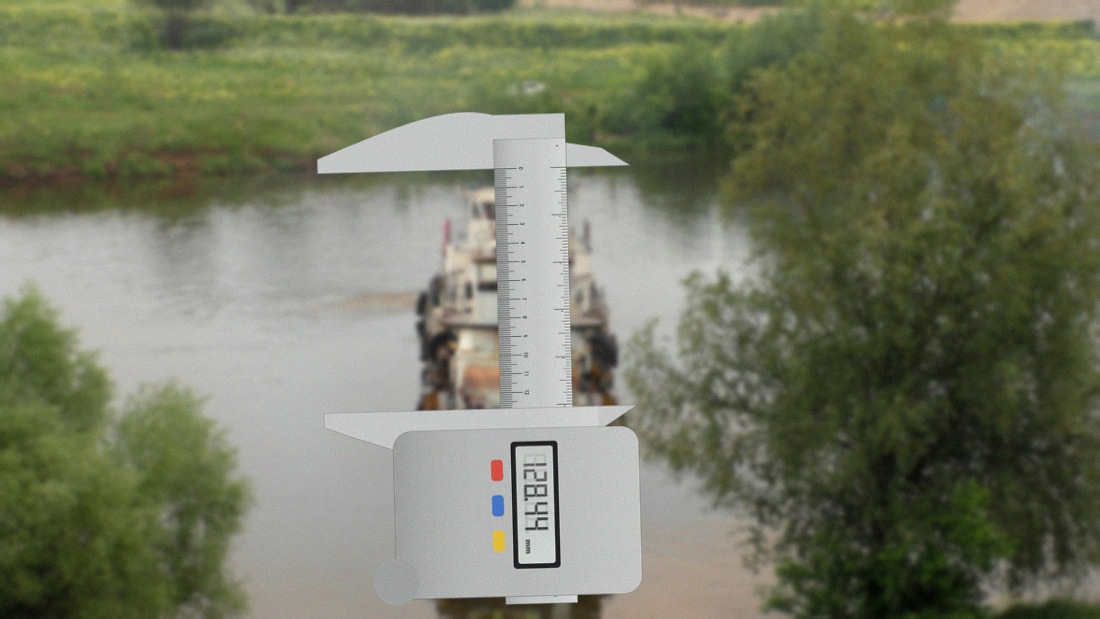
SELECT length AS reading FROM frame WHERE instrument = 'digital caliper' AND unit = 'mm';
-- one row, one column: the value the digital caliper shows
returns 128.44 mm
